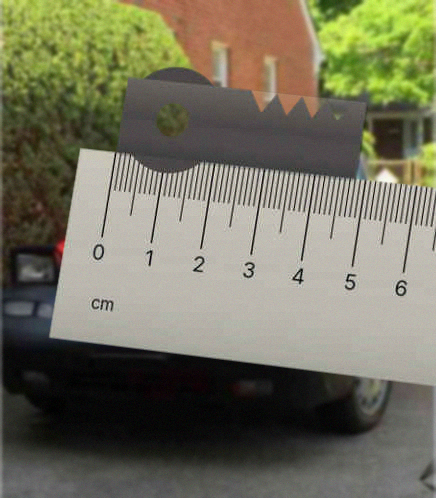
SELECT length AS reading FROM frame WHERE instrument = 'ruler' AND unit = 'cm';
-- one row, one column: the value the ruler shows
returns 4.8 cm
